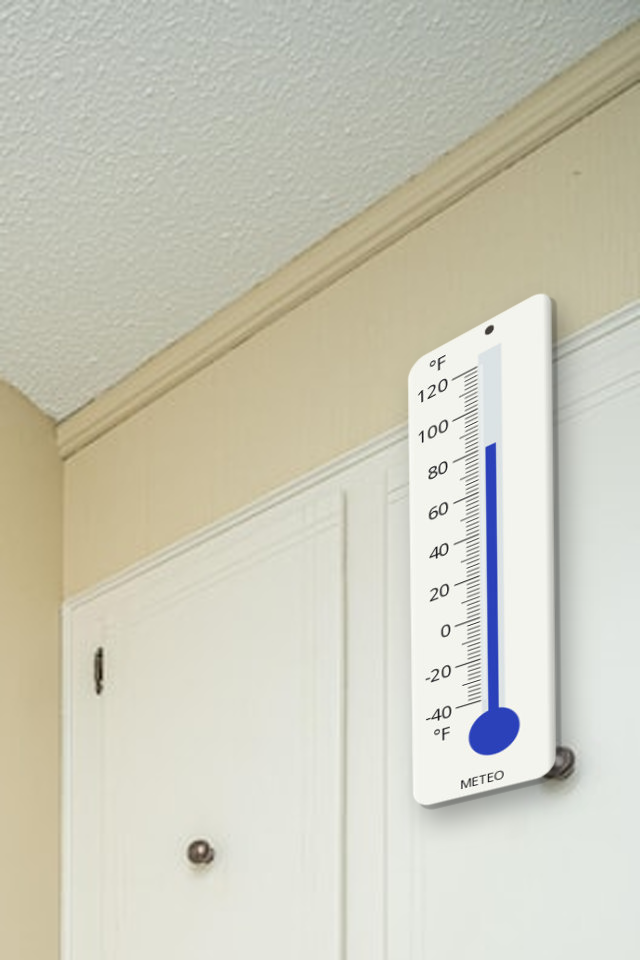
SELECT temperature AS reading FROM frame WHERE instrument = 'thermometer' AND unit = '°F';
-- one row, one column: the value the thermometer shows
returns 80 °F
